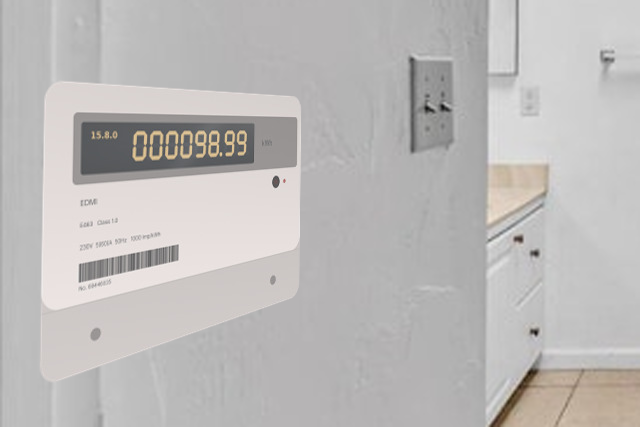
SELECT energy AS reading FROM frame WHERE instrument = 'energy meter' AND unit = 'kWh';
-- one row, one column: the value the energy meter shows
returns 98.99 kWh
